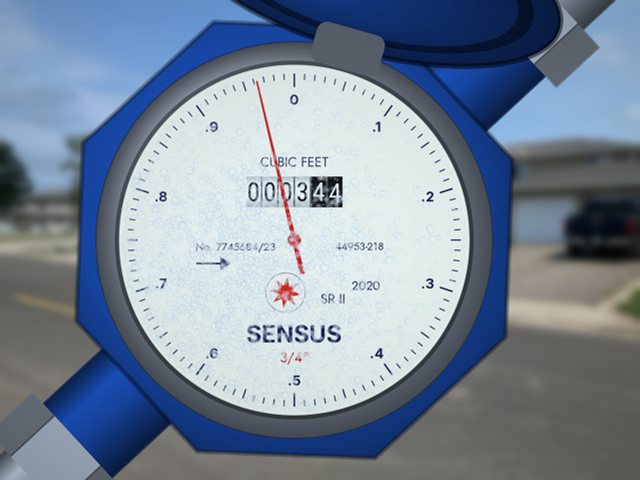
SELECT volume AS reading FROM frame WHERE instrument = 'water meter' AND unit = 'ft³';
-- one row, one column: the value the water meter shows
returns 343.96 ft³
